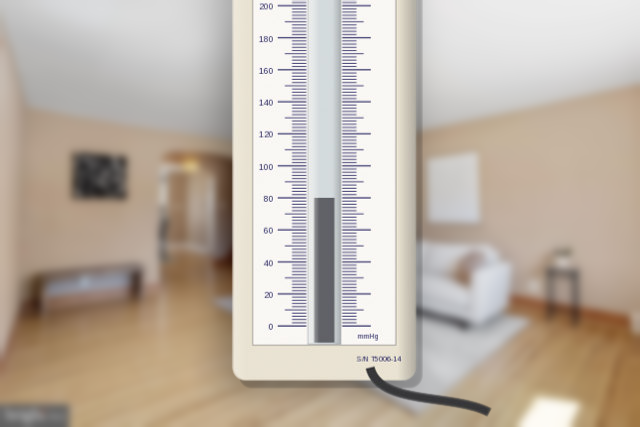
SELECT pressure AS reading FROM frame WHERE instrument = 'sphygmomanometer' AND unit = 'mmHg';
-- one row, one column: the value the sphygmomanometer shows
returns 80 mmHg
